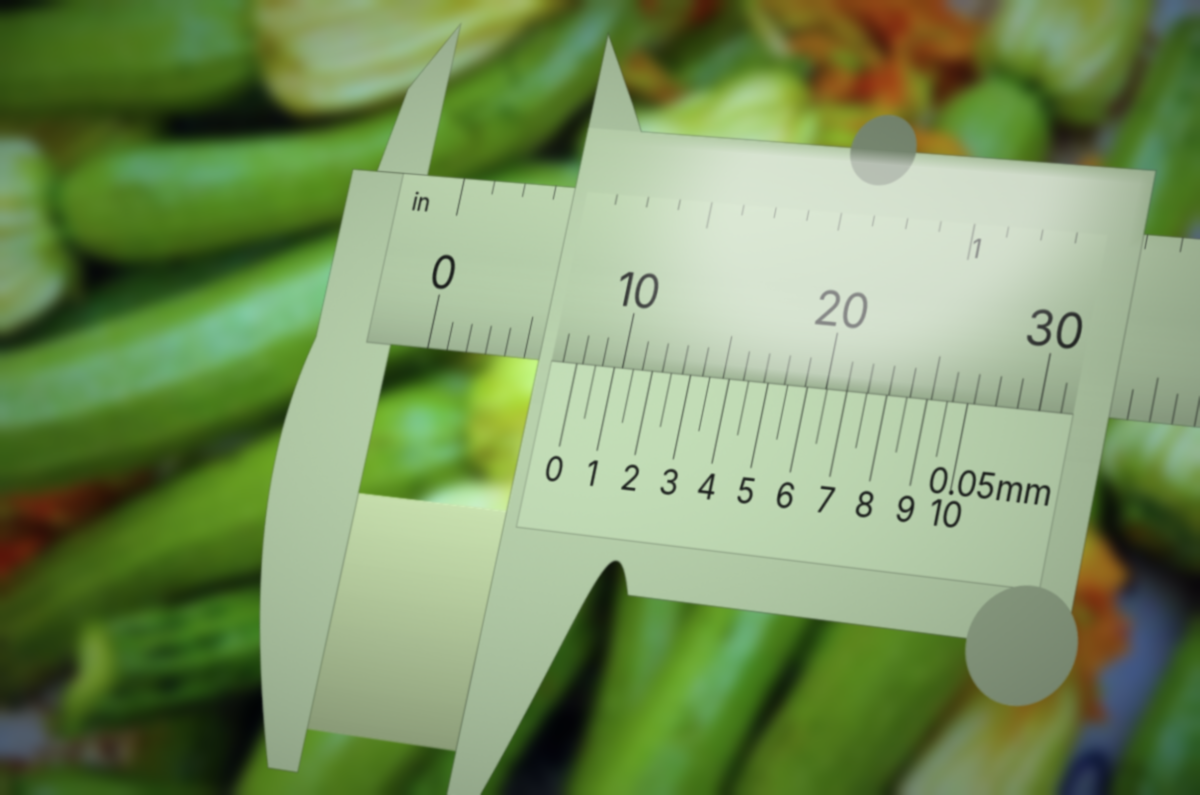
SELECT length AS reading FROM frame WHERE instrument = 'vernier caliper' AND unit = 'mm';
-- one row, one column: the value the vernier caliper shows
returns 7.7 mm
